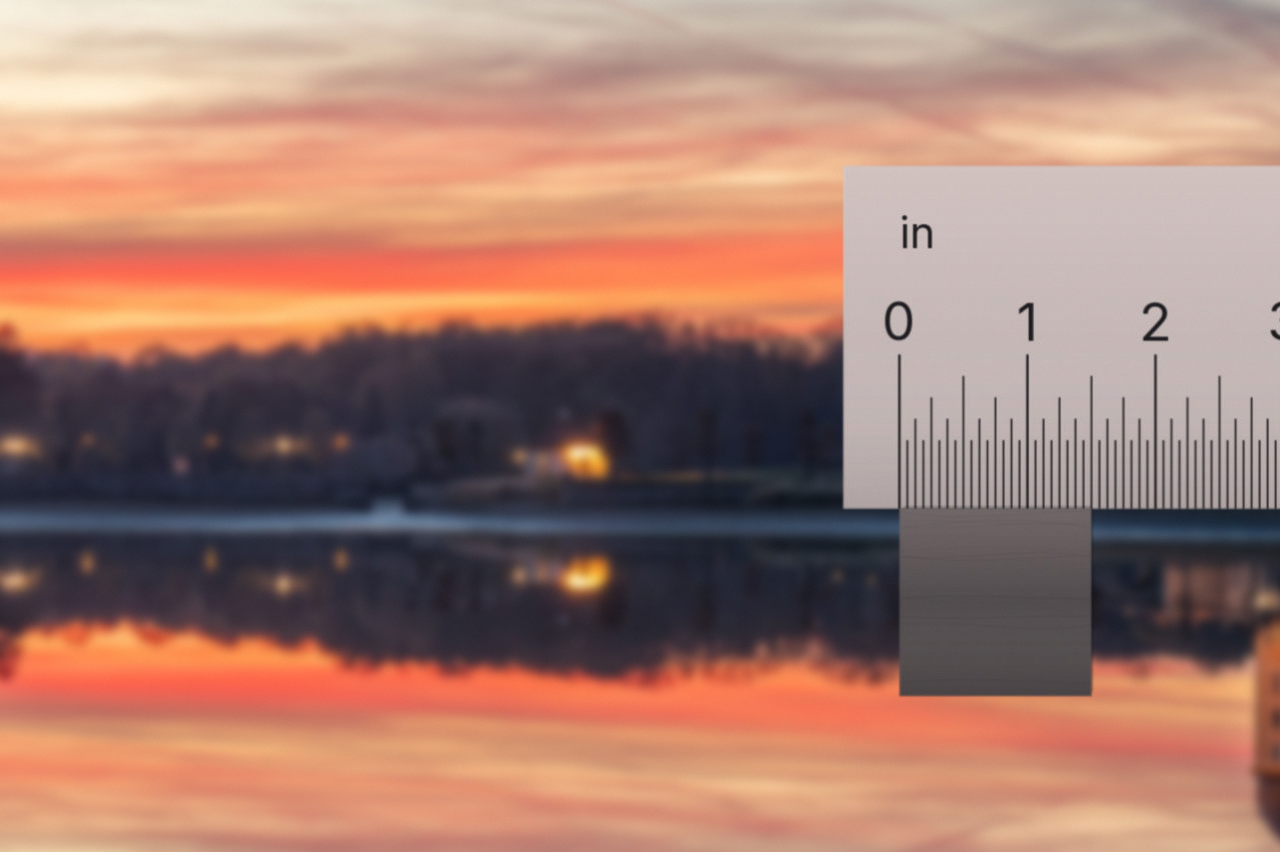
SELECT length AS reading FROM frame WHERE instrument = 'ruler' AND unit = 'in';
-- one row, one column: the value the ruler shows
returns 1.5 in
